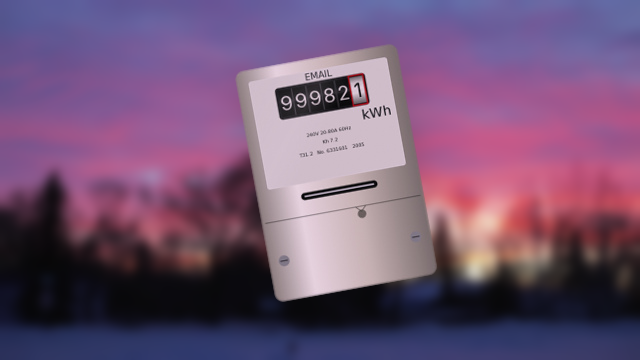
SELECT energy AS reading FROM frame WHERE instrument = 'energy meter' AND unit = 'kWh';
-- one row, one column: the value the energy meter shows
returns 99982.1 kWh
